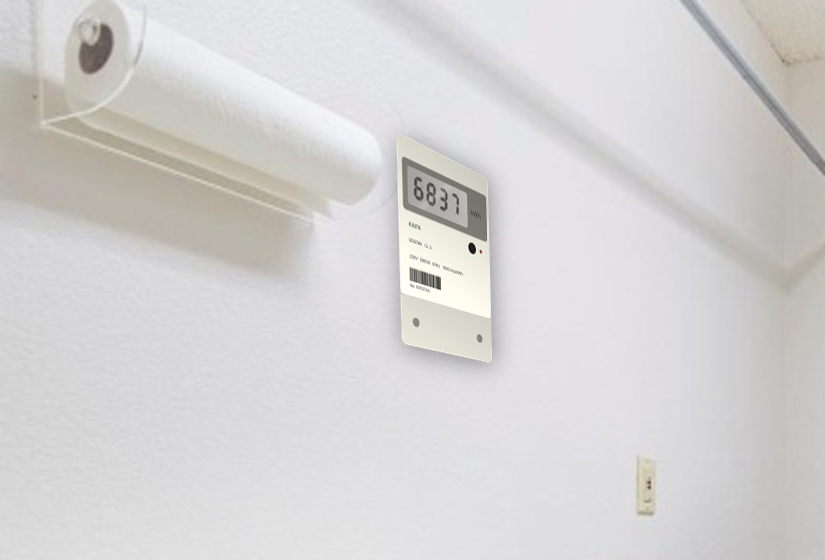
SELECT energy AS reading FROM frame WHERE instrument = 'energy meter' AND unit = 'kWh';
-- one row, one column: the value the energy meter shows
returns 6837 kWh
